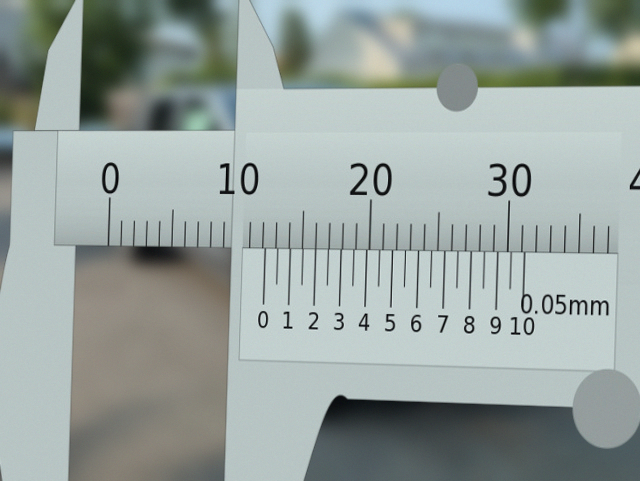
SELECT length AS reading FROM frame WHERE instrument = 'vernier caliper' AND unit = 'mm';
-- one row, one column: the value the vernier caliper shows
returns 12.2 mm
